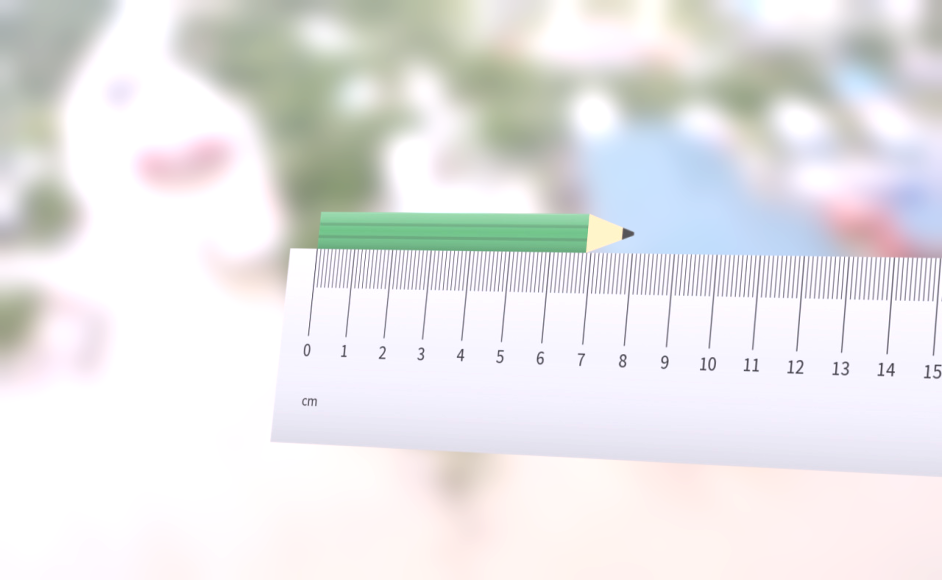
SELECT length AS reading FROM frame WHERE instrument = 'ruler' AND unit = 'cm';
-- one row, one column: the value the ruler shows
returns 8 cm
